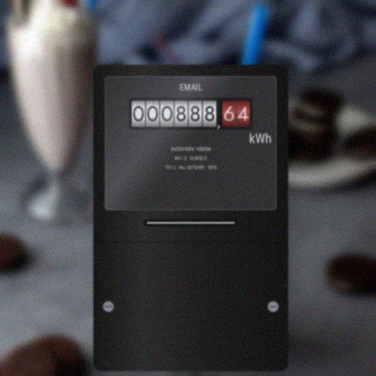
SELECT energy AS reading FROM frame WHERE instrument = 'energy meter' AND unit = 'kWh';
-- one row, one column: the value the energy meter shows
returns 888.64 kWh
